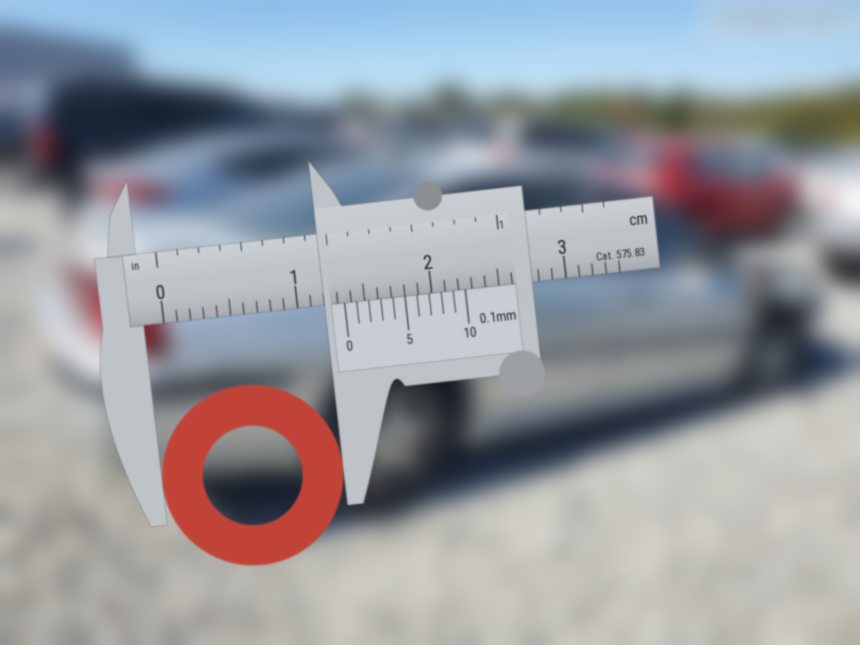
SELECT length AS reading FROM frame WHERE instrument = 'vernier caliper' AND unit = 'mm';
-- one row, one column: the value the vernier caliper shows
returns 13.5 mm
